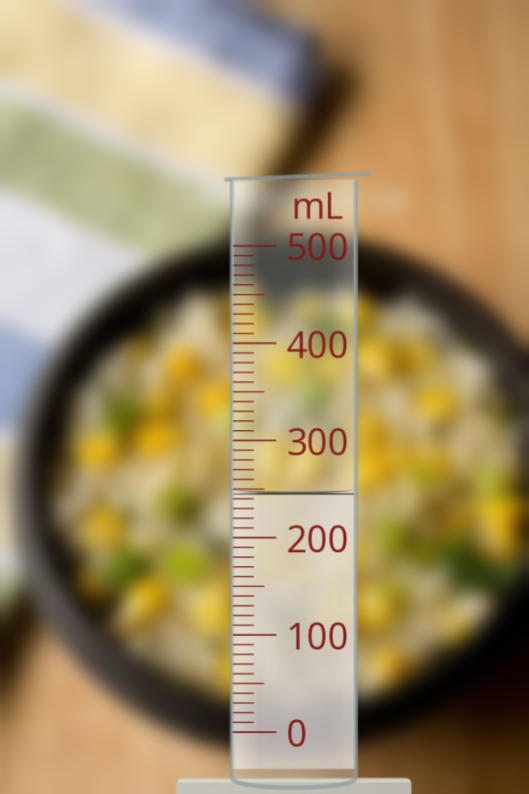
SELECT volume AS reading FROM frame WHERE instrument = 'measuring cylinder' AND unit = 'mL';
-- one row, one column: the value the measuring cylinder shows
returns 245 mL
